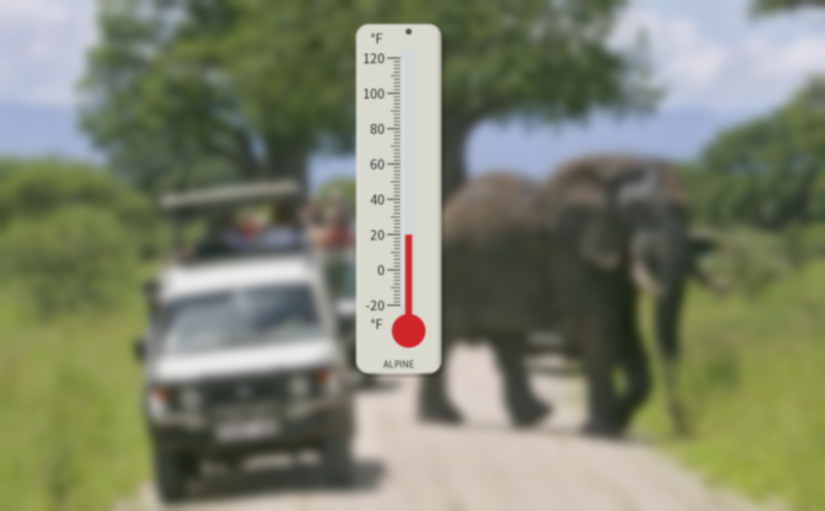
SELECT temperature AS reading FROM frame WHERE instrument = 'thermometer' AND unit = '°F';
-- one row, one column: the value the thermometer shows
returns 20 °F
